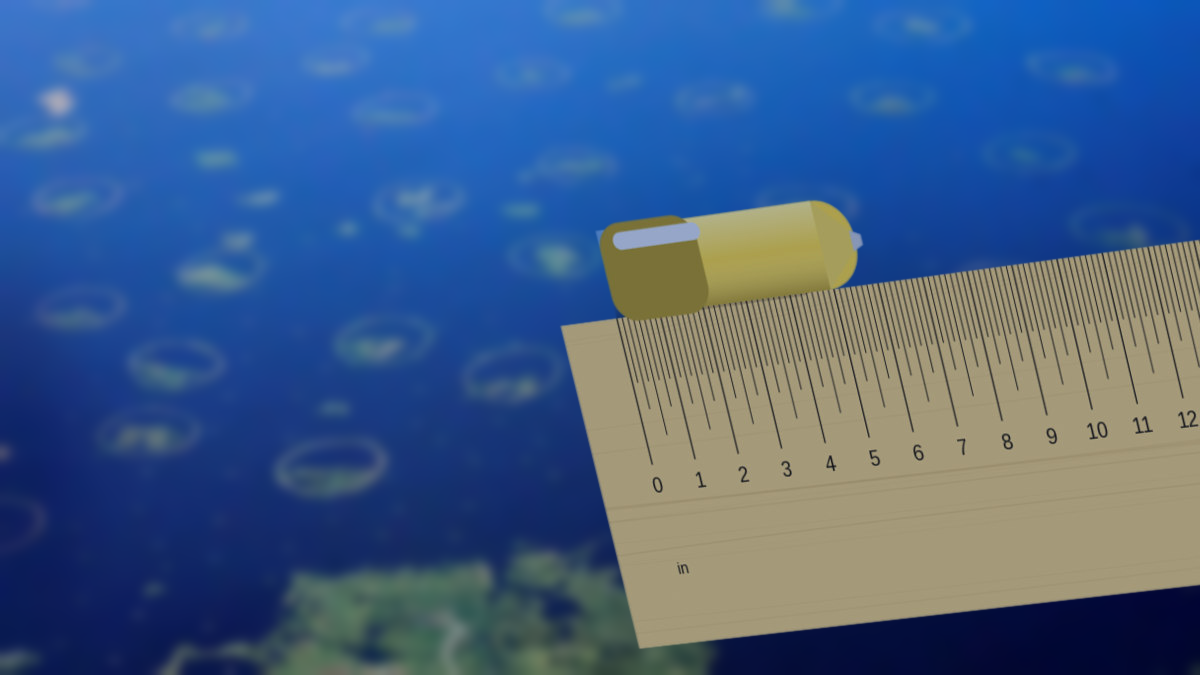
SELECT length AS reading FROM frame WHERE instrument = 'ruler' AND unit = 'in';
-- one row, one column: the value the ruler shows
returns 5.875 in
